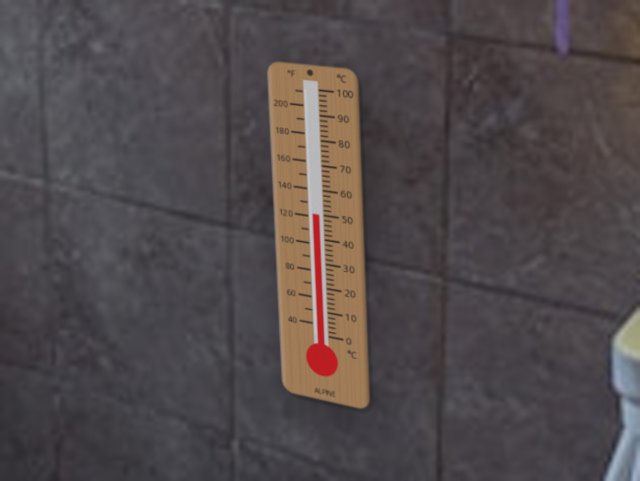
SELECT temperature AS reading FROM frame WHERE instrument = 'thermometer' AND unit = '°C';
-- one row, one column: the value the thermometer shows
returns 50 °C
